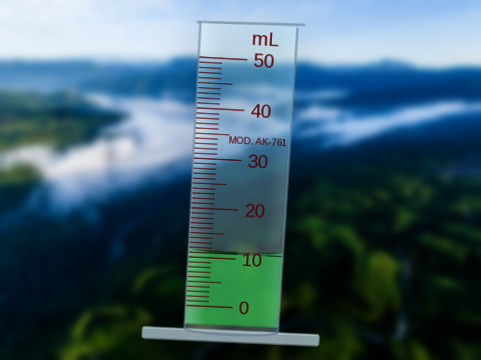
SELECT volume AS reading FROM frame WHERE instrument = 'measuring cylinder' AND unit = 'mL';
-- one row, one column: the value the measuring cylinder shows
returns 11 mL
